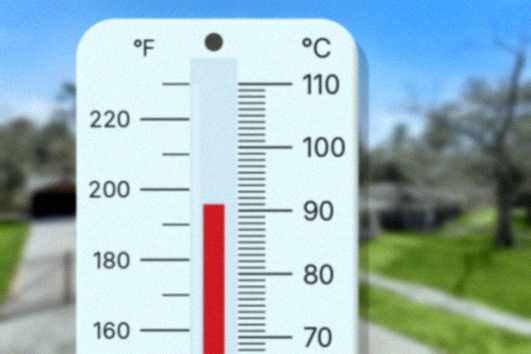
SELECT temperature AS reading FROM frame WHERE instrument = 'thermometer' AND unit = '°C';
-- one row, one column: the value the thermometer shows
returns 91 °C
